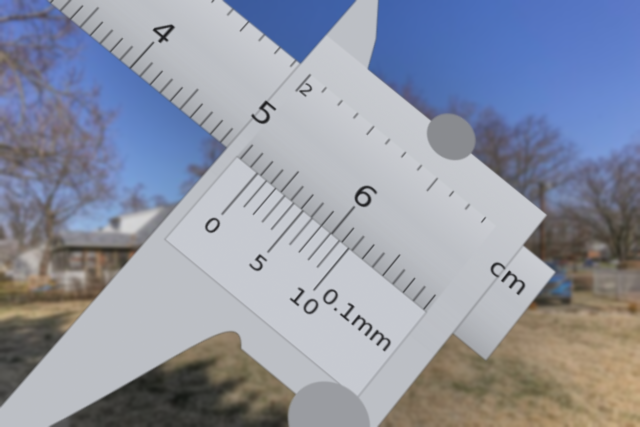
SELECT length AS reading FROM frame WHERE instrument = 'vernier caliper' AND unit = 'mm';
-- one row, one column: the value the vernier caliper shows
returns 52.7 mm
